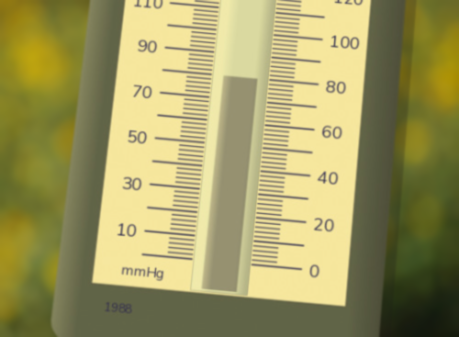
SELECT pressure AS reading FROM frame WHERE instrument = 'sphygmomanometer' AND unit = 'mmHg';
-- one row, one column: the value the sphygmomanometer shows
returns 80 mmHg
